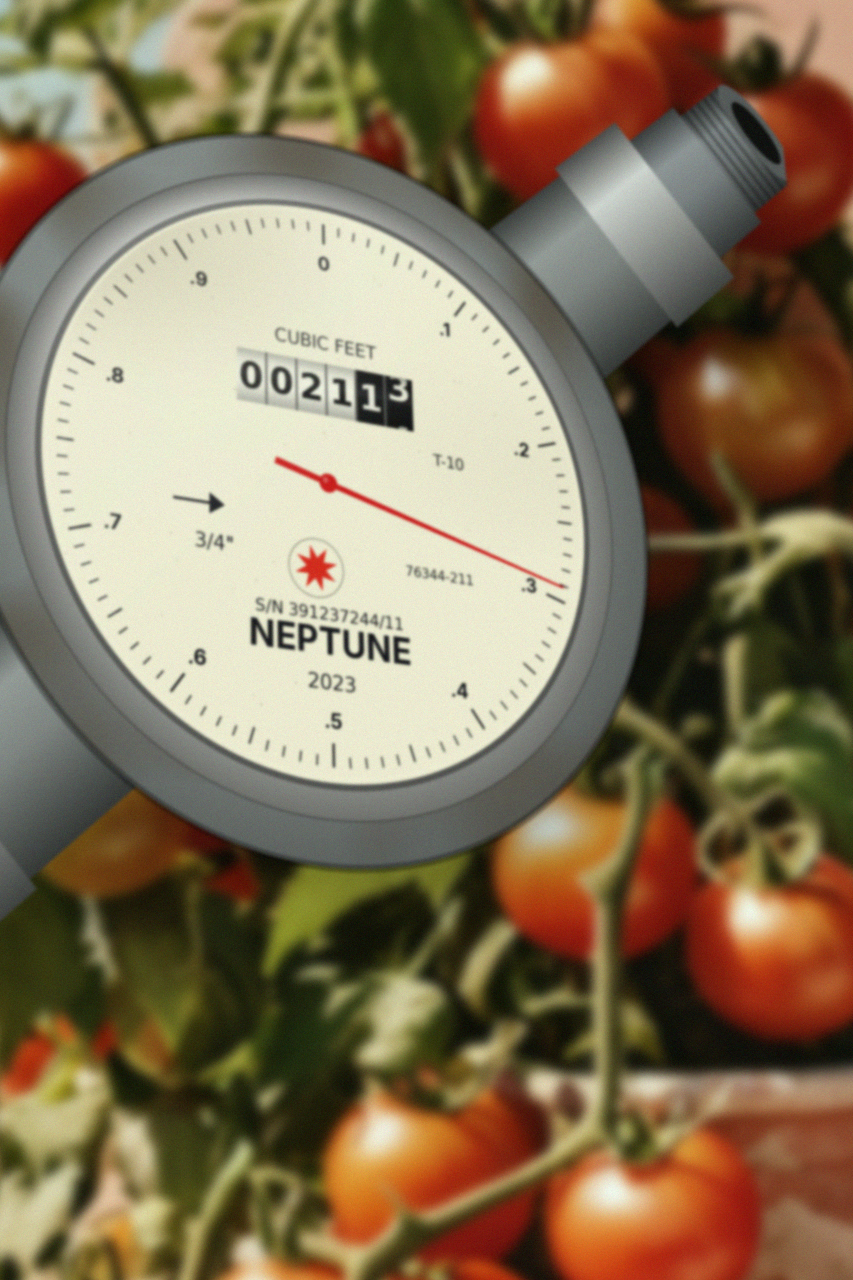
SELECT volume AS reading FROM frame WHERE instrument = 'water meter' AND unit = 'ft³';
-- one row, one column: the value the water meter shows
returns 2113.29 ft³
